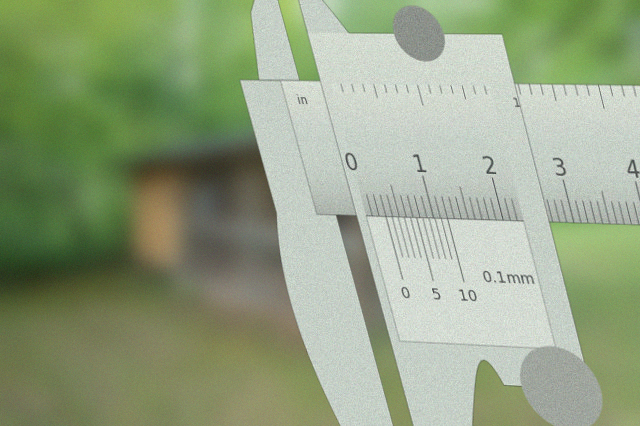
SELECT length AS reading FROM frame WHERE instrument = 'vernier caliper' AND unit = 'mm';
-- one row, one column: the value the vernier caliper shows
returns 3.0 mm
